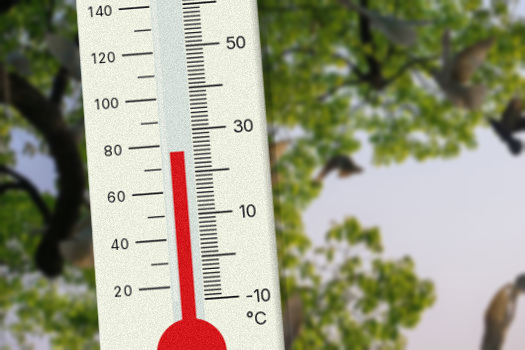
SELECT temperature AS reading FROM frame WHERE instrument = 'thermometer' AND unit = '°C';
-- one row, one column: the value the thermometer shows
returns 25 °C
